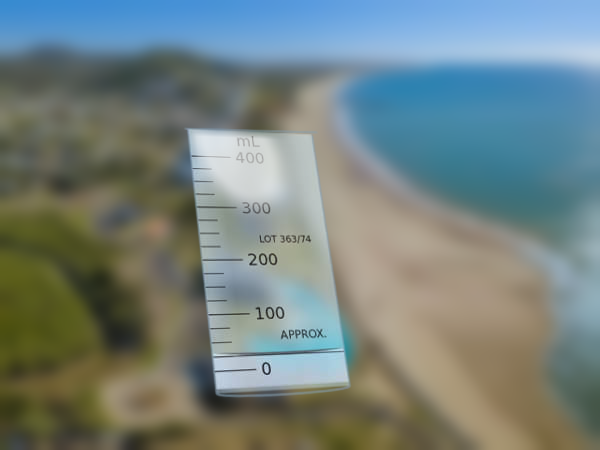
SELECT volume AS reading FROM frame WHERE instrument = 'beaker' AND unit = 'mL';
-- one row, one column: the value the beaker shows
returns 25 mL
